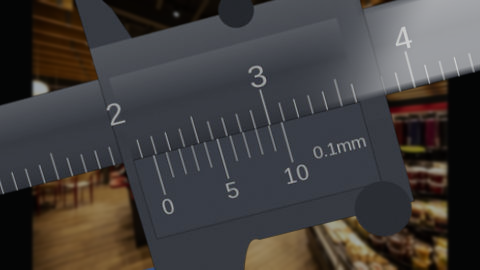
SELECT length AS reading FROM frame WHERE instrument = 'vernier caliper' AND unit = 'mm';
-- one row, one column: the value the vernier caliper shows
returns 21.8 mm
